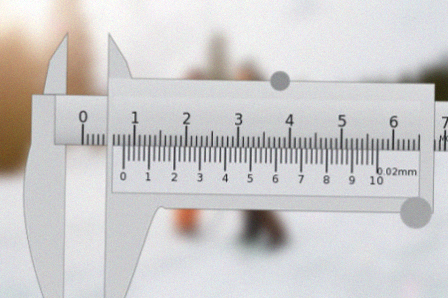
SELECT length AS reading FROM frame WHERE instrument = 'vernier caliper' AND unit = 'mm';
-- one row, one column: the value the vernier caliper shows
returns 8.0 mm
